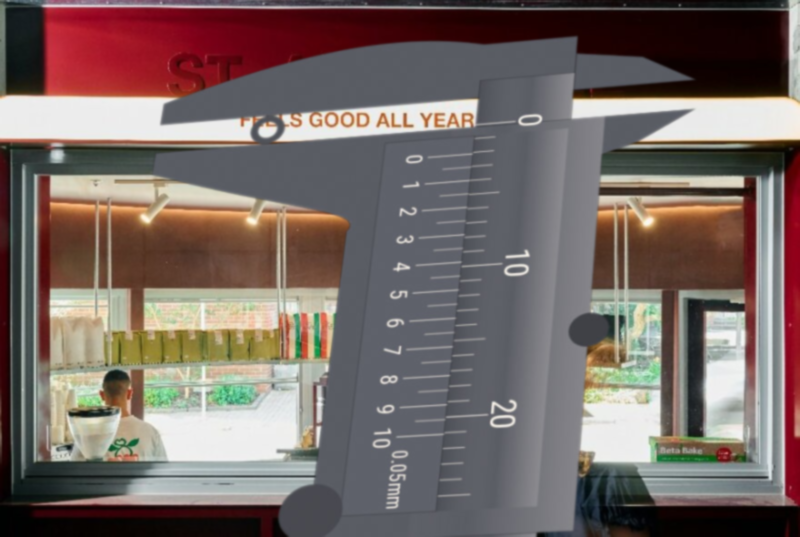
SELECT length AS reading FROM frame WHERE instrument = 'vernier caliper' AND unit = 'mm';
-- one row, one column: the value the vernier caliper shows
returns 2.1 mm
